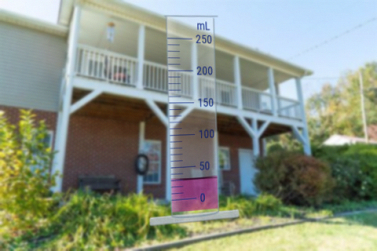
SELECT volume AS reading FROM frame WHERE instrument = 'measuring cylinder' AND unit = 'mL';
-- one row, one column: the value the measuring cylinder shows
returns 30 mL
